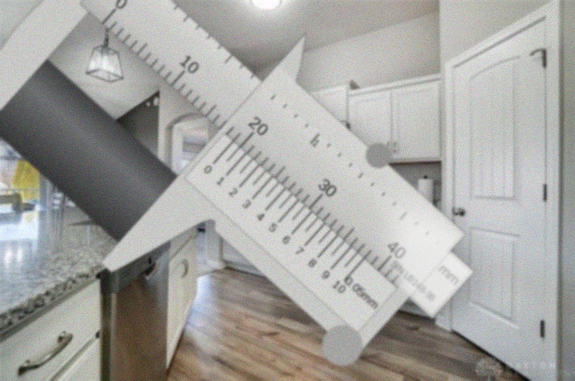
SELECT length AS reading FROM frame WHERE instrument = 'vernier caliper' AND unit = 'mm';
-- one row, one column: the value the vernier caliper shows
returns 19.0 mm
